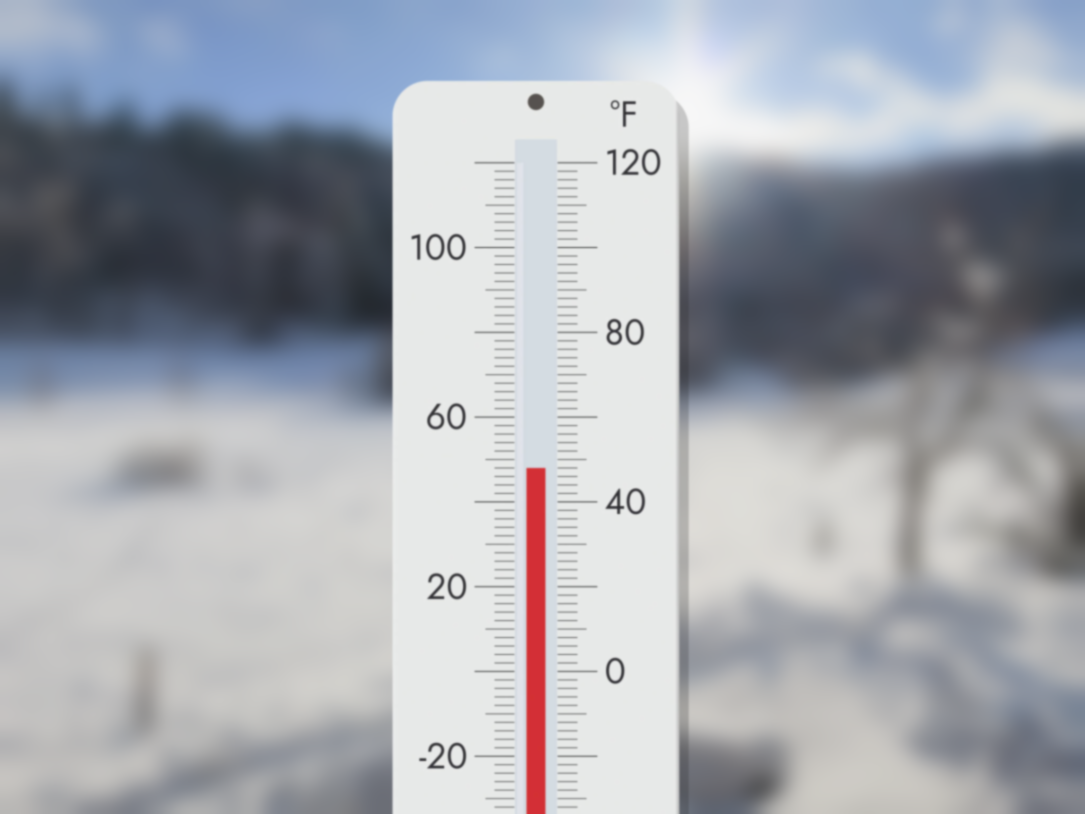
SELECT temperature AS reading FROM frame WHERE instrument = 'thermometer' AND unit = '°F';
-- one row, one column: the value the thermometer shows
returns 48 °F
